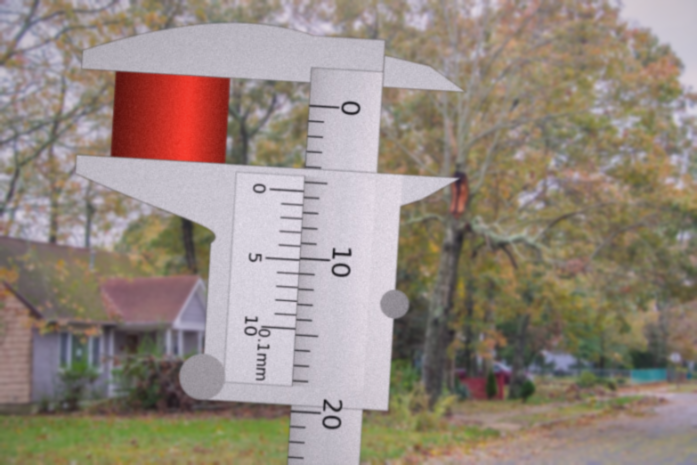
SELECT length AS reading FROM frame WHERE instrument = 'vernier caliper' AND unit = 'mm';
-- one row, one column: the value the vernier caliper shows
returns 5.6 mm
